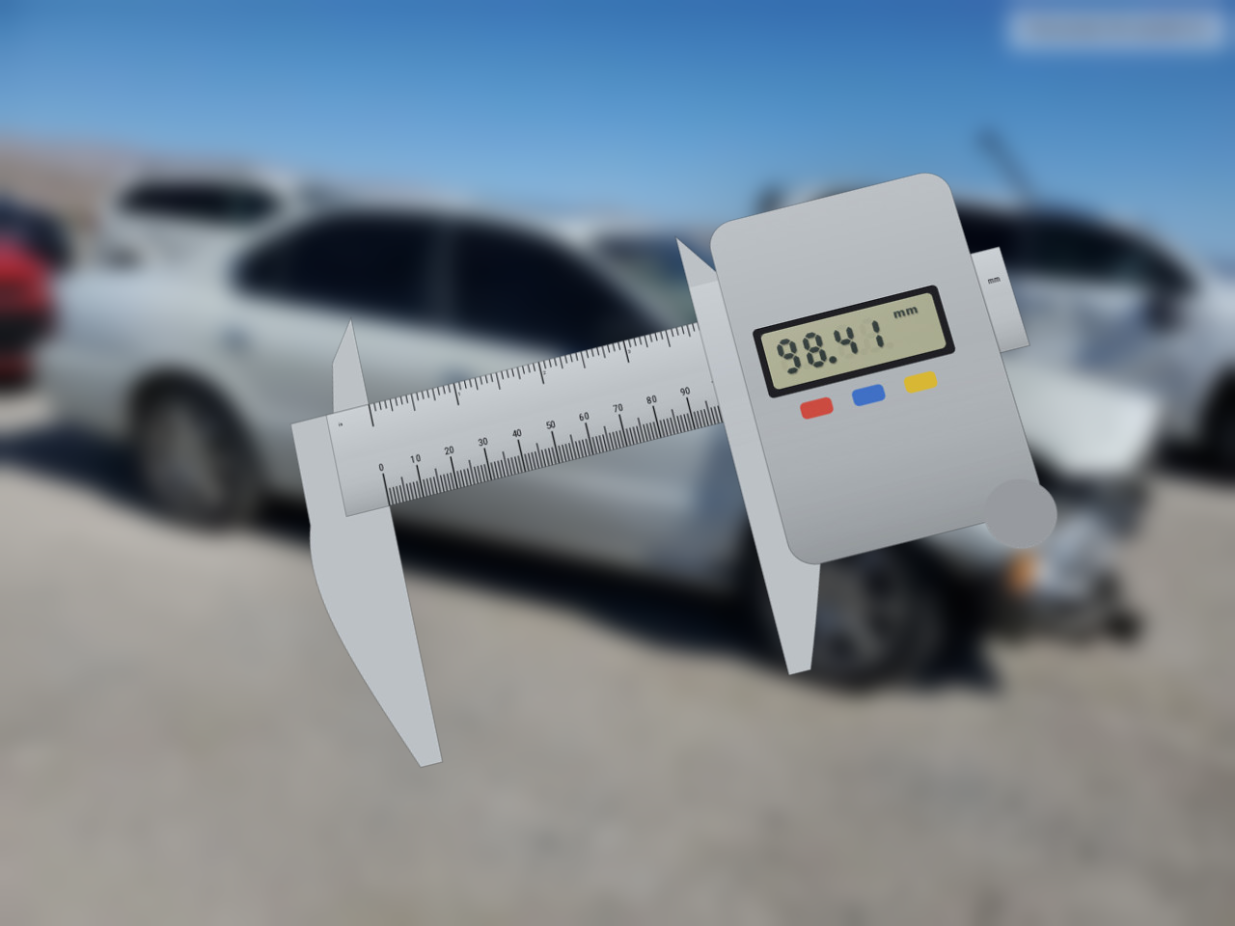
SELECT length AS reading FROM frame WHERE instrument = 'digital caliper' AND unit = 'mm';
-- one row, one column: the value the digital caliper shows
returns 98.41 mm
